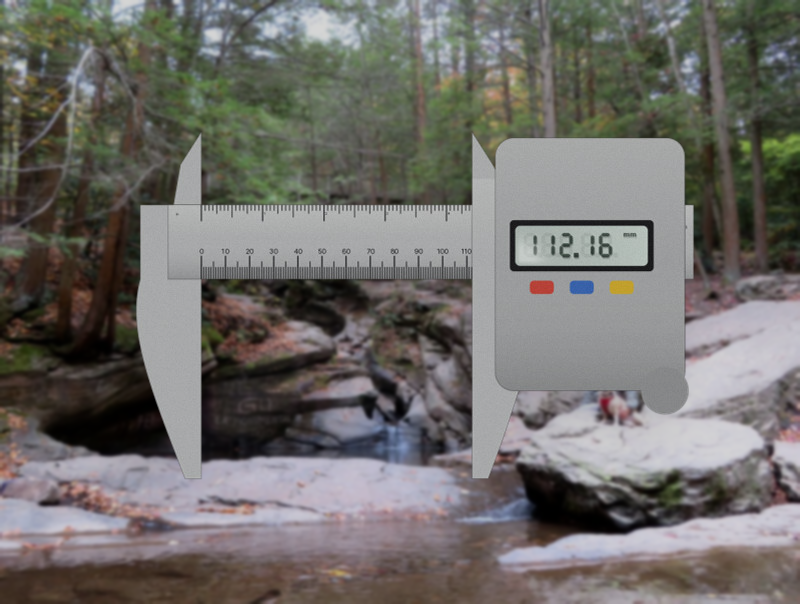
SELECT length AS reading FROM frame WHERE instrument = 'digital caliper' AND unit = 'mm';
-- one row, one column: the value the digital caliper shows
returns 112.16 mm
